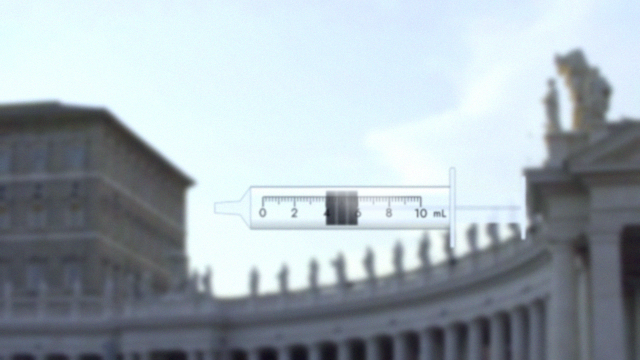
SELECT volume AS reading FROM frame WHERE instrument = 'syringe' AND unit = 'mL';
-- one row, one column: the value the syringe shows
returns 4 mL
